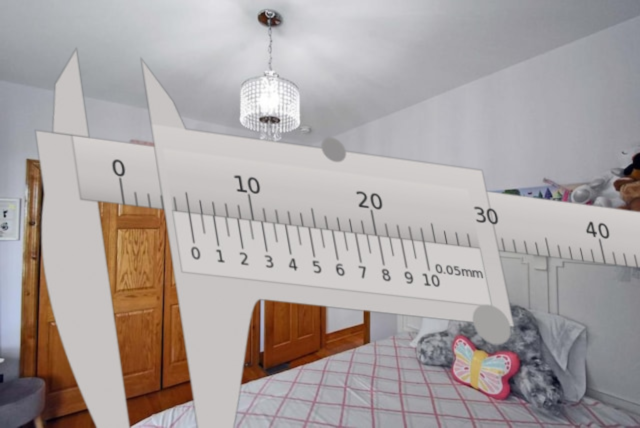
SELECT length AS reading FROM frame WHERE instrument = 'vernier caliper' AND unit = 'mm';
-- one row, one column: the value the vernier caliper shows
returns 5.0 mm
